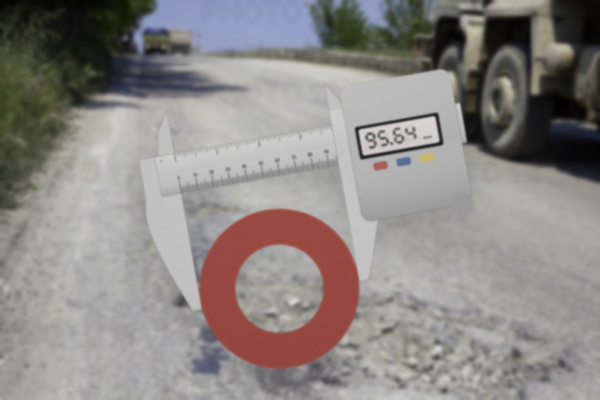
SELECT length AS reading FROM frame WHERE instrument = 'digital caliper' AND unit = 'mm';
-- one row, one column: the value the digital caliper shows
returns 95.64 mm
